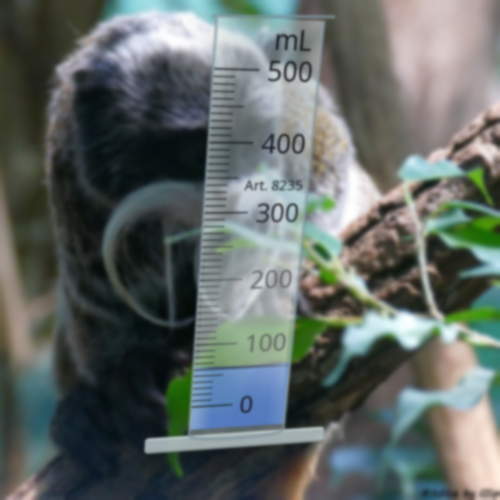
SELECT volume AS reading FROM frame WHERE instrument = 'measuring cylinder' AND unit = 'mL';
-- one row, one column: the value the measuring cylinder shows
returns 60 mL
